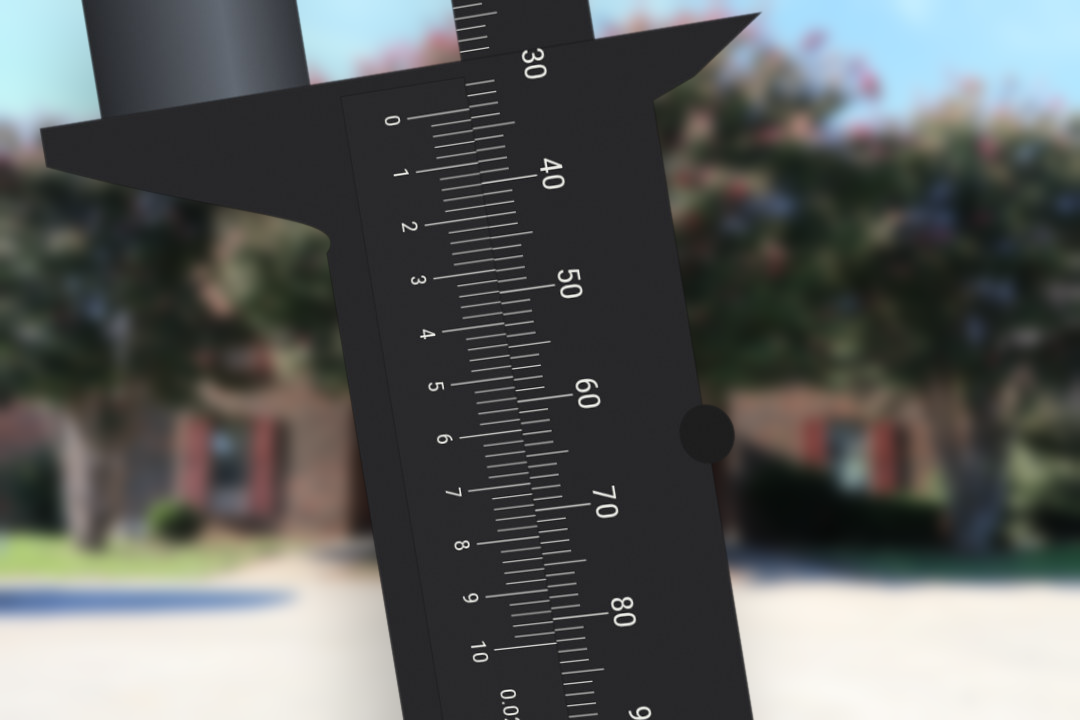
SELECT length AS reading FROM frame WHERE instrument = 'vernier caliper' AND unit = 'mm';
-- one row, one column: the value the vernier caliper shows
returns 33.2 mm
